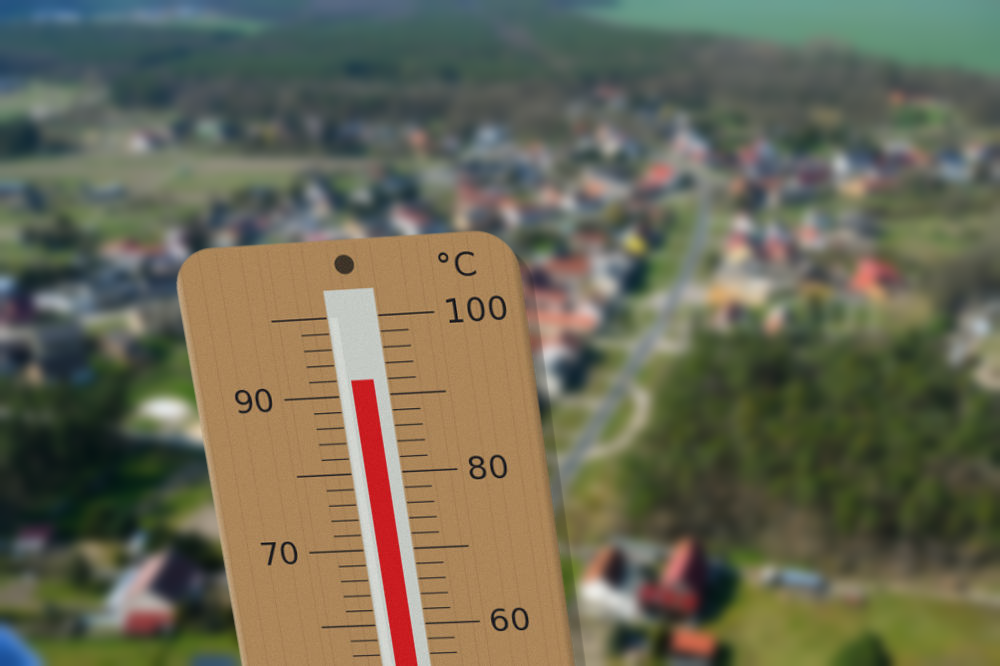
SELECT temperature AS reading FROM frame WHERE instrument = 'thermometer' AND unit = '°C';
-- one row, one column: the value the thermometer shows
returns 92 °C
